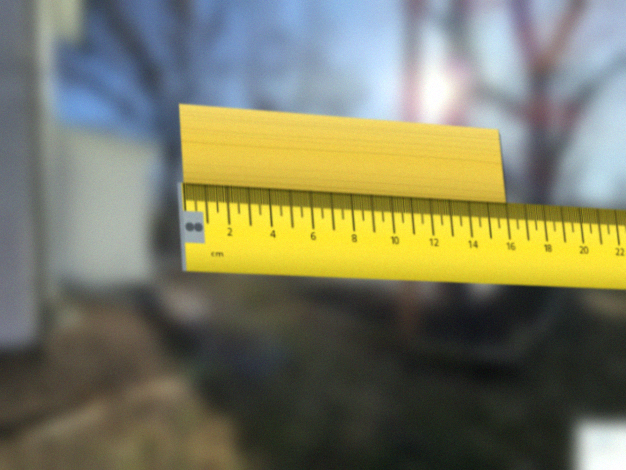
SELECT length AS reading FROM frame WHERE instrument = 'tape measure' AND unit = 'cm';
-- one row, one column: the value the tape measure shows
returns 16 cm
